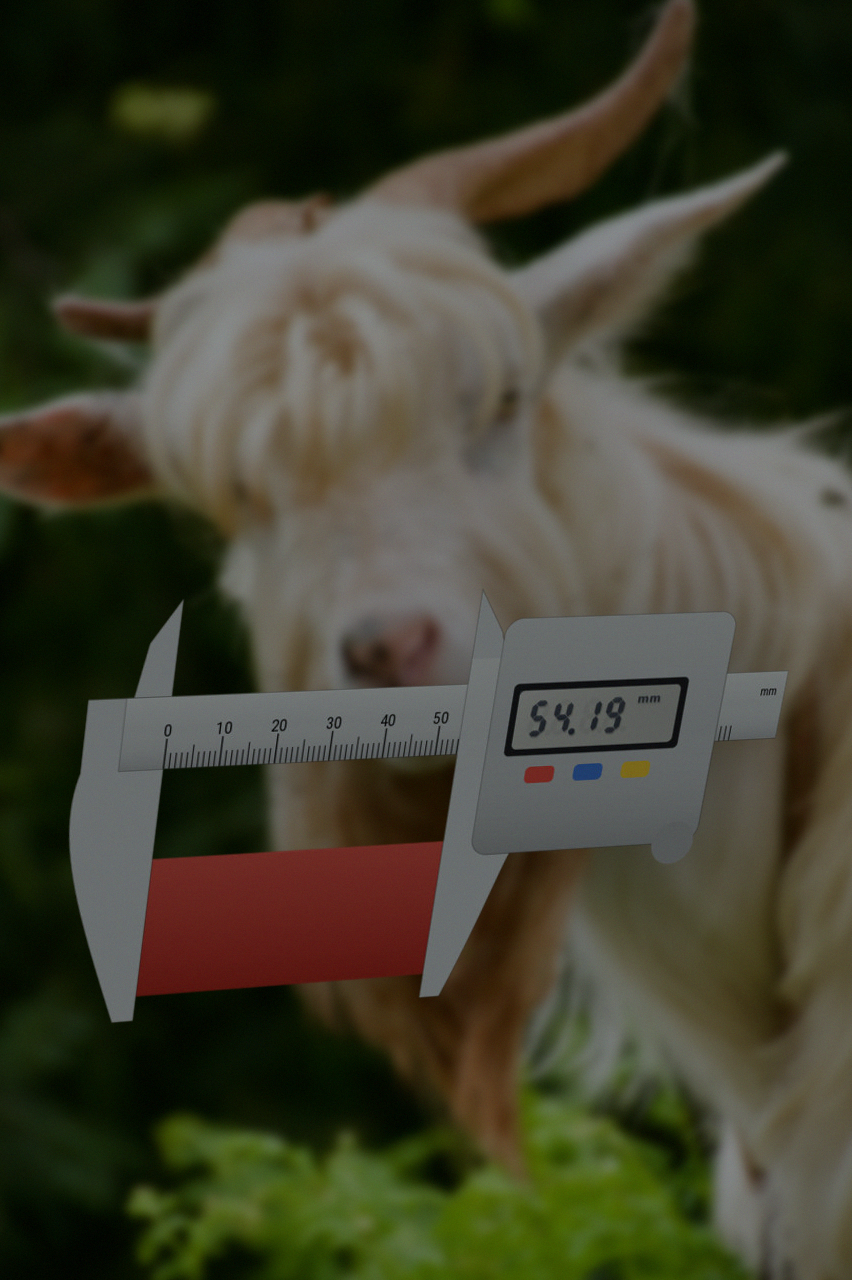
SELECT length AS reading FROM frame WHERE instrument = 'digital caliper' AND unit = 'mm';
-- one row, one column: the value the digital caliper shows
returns 54.19 mm
